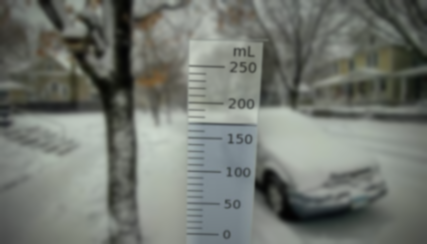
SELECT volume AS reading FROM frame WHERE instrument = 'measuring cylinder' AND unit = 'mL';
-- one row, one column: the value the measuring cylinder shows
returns 170 mL
